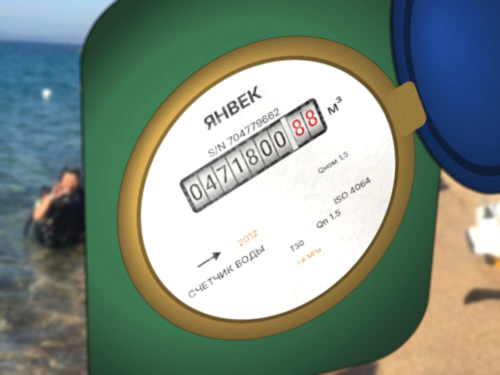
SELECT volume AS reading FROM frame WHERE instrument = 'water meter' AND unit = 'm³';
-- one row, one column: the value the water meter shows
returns 471800.88 m³
